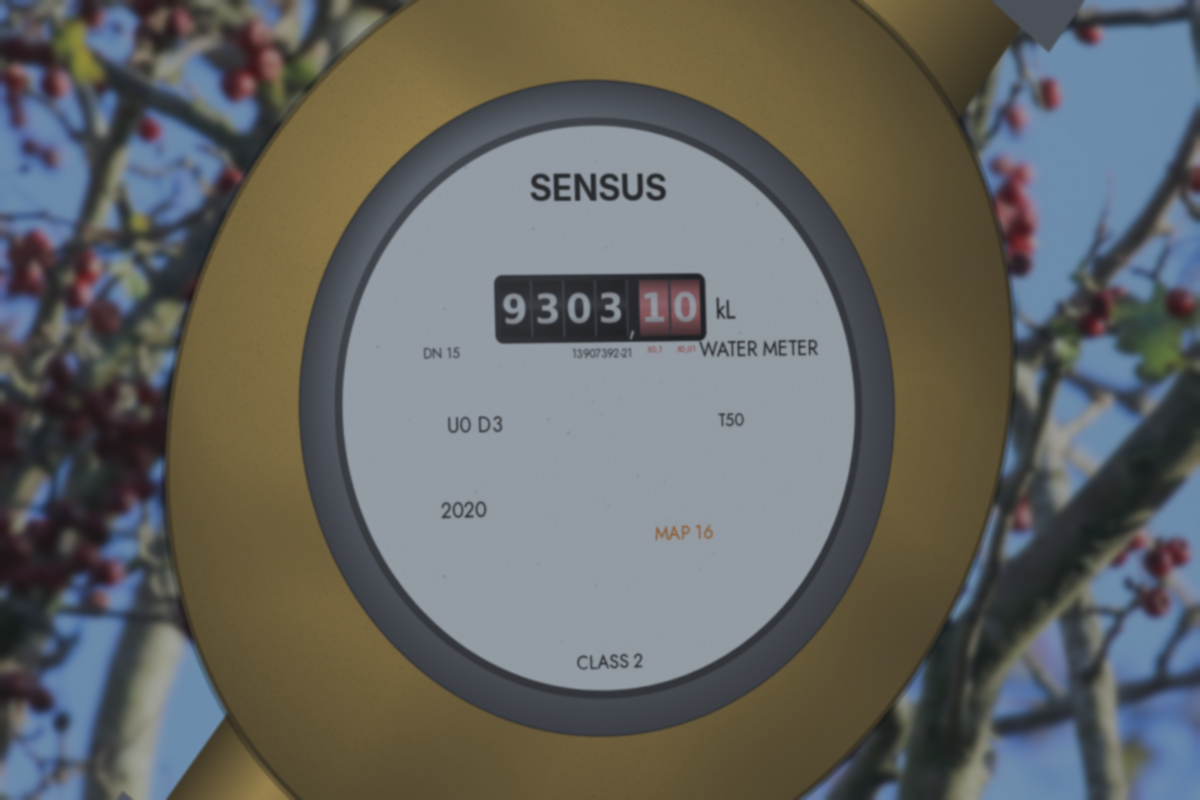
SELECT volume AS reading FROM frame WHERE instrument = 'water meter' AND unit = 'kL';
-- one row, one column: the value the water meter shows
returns 9303.10 kL
